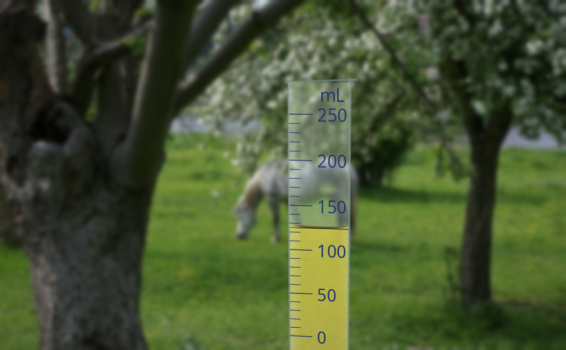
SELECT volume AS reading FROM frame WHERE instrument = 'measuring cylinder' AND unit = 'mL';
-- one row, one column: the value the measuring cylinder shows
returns 125 mL
